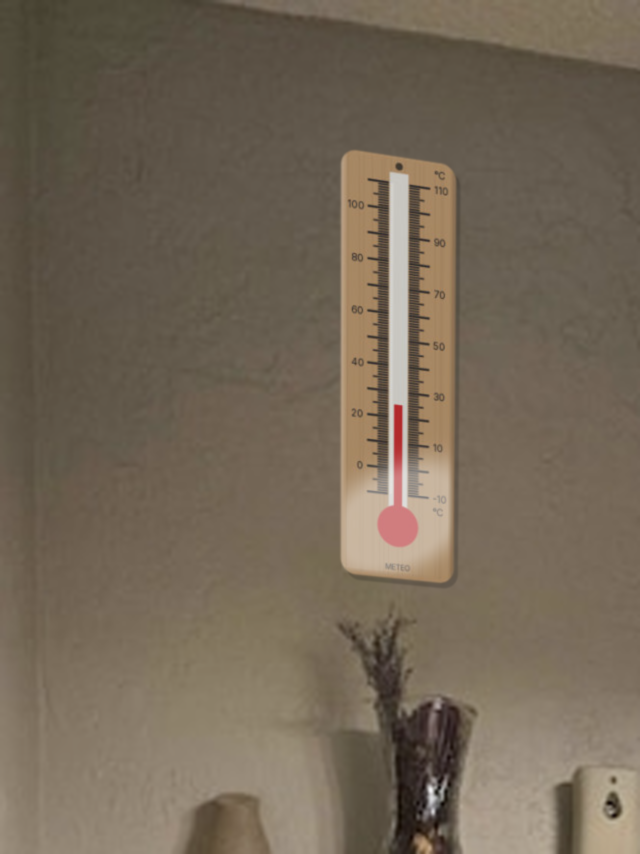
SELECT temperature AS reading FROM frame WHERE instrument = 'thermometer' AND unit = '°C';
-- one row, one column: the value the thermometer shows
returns 25 °C
